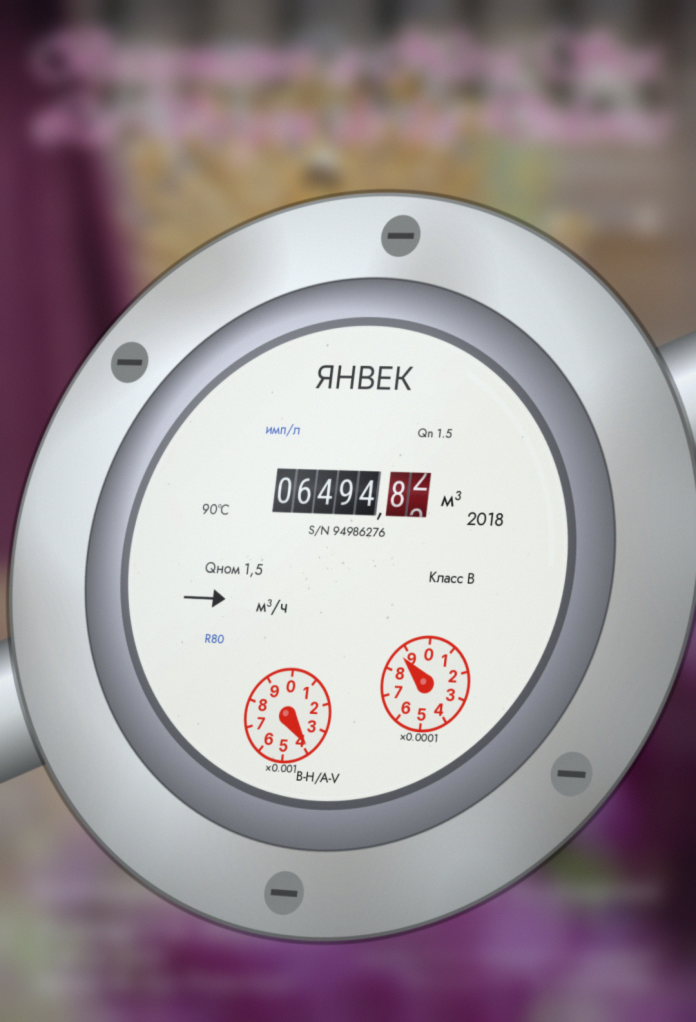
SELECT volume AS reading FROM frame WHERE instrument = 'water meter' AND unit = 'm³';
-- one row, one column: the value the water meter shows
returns 6494.8238 m³
